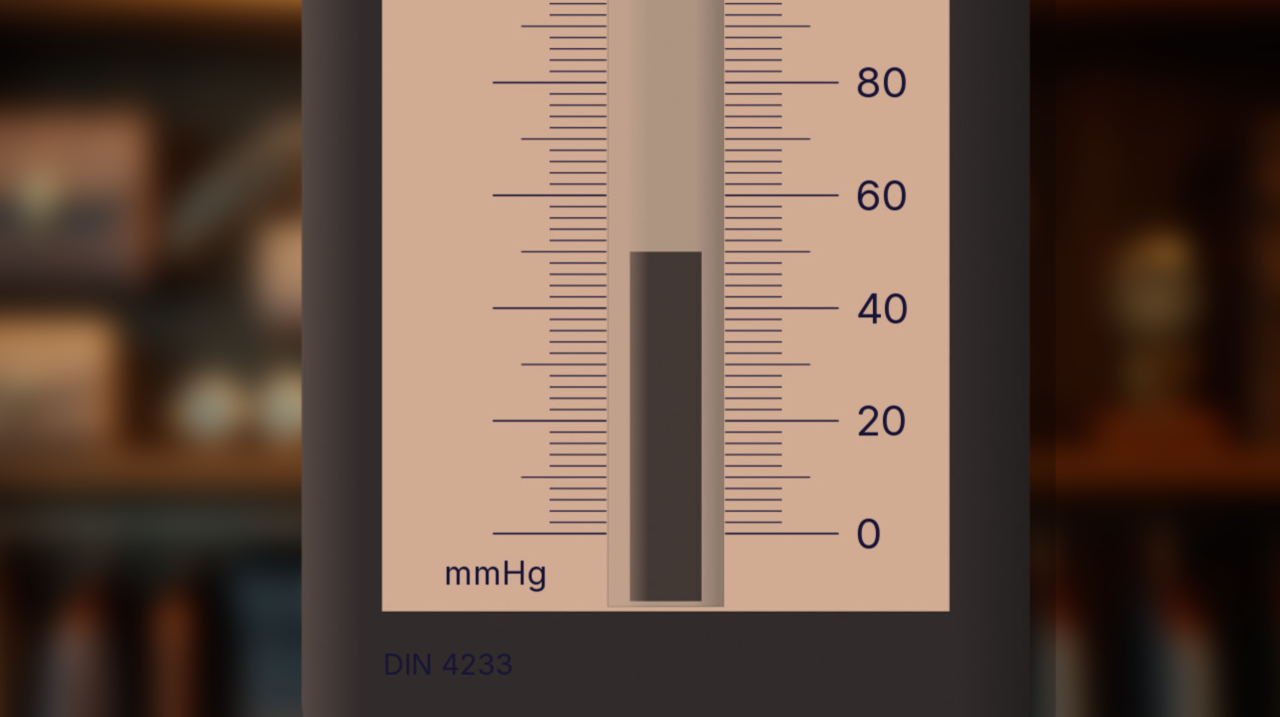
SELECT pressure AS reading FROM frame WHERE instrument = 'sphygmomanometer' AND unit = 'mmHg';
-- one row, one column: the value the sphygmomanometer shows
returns 50 mmHg
